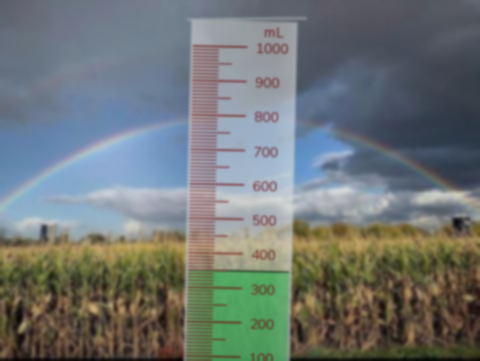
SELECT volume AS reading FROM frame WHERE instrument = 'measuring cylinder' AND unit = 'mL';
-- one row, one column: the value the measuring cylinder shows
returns 350 mL
